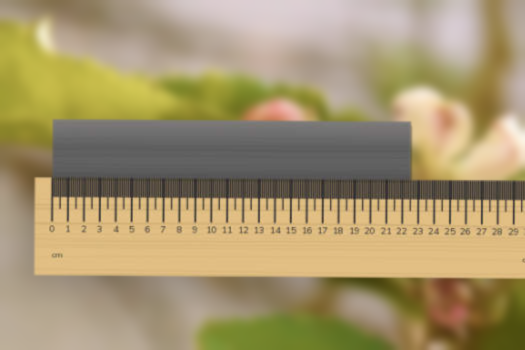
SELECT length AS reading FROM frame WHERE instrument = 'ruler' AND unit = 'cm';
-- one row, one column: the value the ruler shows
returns 22.5 cm
